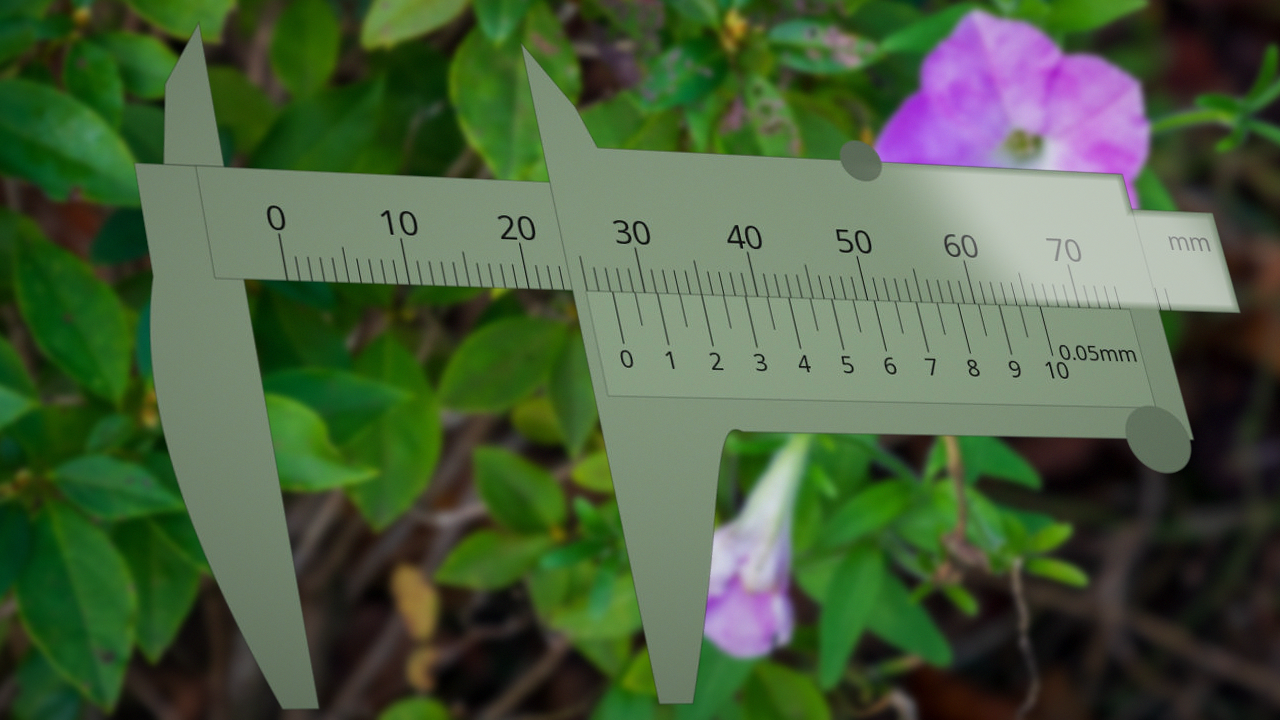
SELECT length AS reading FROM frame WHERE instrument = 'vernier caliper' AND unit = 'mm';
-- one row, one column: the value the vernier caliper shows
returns 27.2 mm
